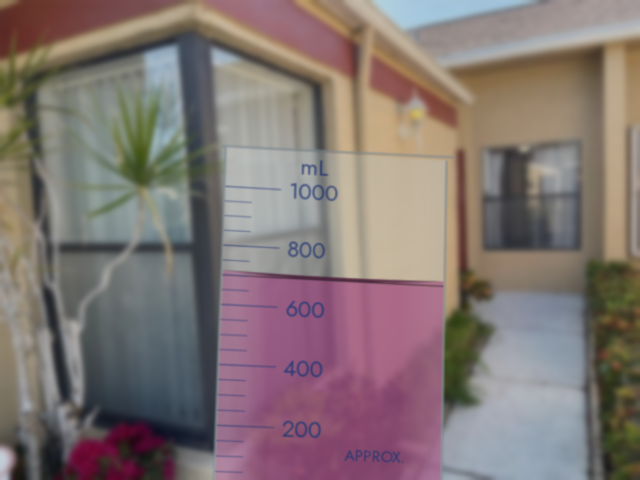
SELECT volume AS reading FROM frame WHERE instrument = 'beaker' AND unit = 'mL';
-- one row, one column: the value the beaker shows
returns 700 mL
